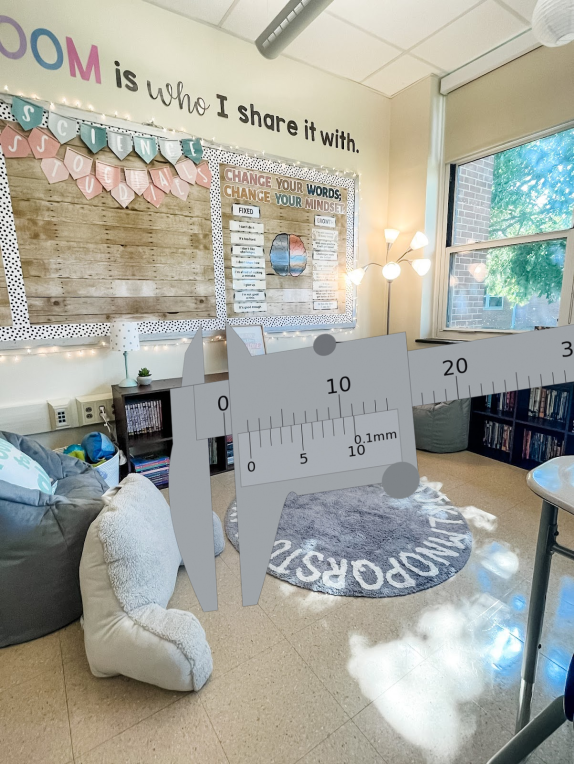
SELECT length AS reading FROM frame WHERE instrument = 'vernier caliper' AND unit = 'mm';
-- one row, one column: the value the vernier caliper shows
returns 2.1 mm
